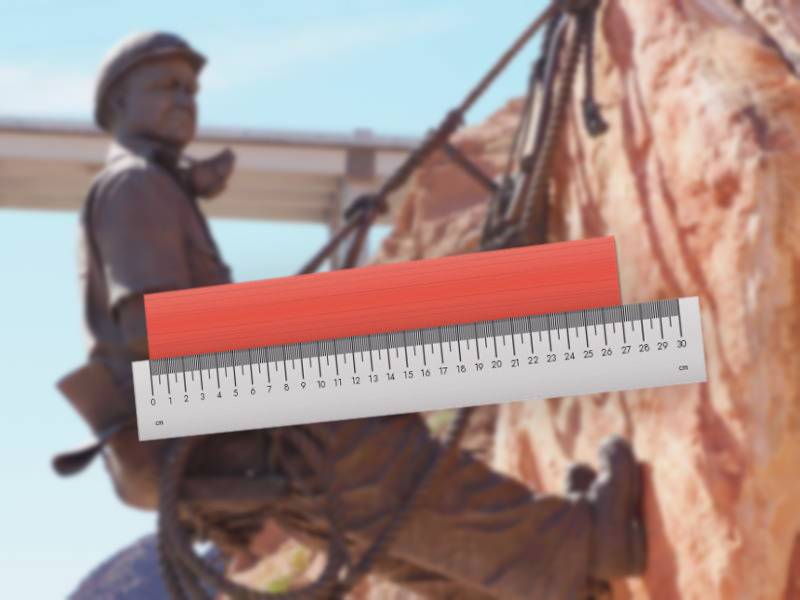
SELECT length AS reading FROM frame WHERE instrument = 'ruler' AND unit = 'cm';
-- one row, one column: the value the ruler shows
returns 27 cm
